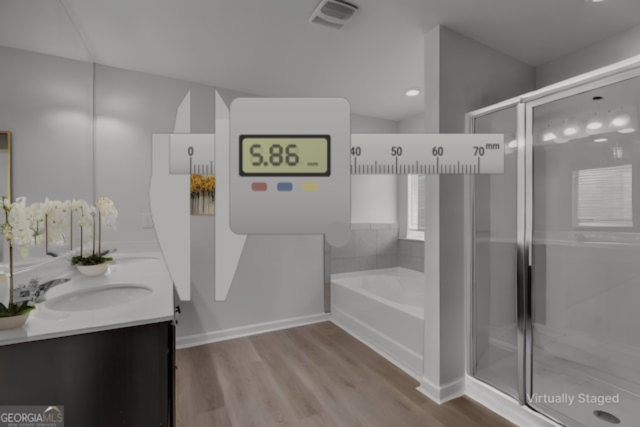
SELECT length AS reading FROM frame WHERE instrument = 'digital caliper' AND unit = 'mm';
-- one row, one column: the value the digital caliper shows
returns 5.86 mm
